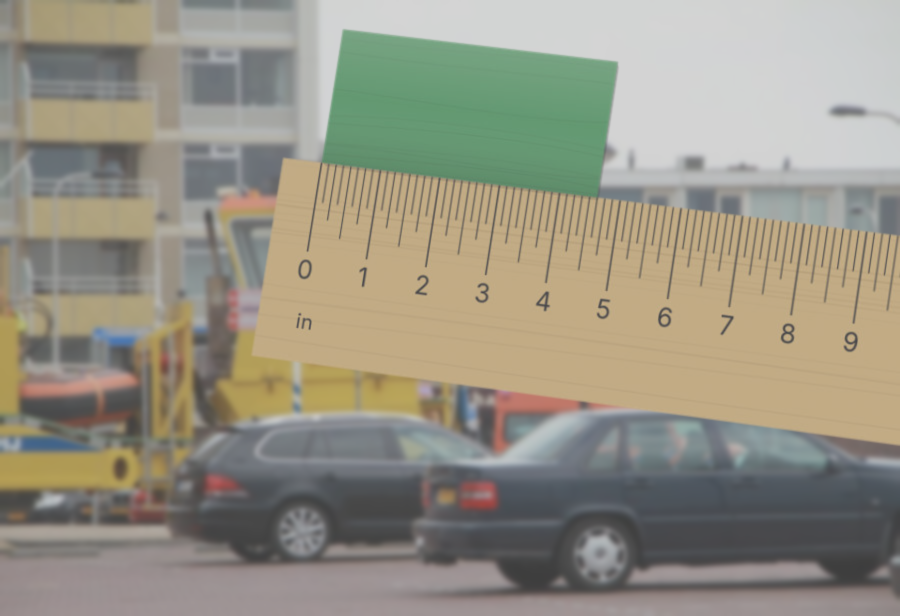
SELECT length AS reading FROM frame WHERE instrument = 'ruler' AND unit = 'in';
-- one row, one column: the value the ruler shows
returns 4.625 in
